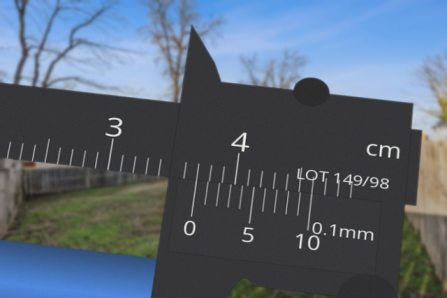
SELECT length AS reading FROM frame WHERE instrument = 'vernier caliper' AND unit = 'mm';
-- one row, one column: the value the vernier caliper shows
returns 37.0 mm
